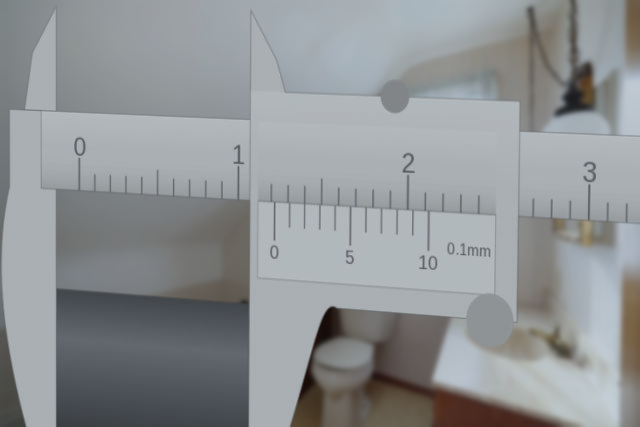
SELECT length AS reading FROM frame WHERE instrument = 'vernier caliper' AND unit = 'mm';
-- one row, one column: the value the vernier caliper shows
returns 12.2 mm
